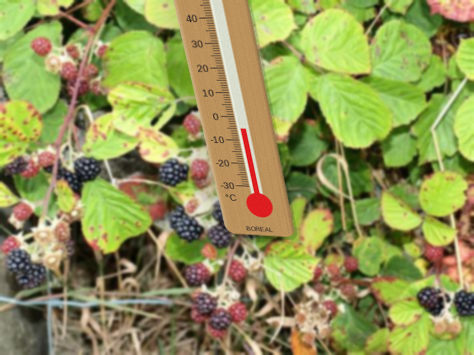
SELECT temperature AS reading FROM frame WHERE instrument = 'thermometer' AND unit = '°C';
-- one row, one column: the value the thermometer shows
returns -5 °C
